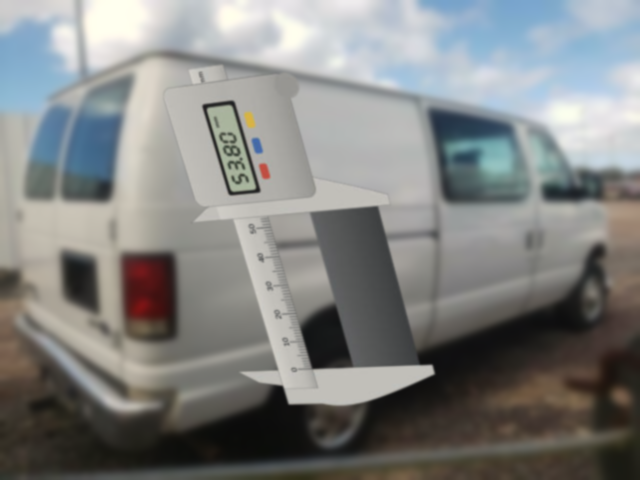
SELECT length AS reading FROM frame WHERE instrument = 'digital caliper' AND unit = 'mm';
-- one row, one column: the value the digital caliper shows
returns 53.80 mm
